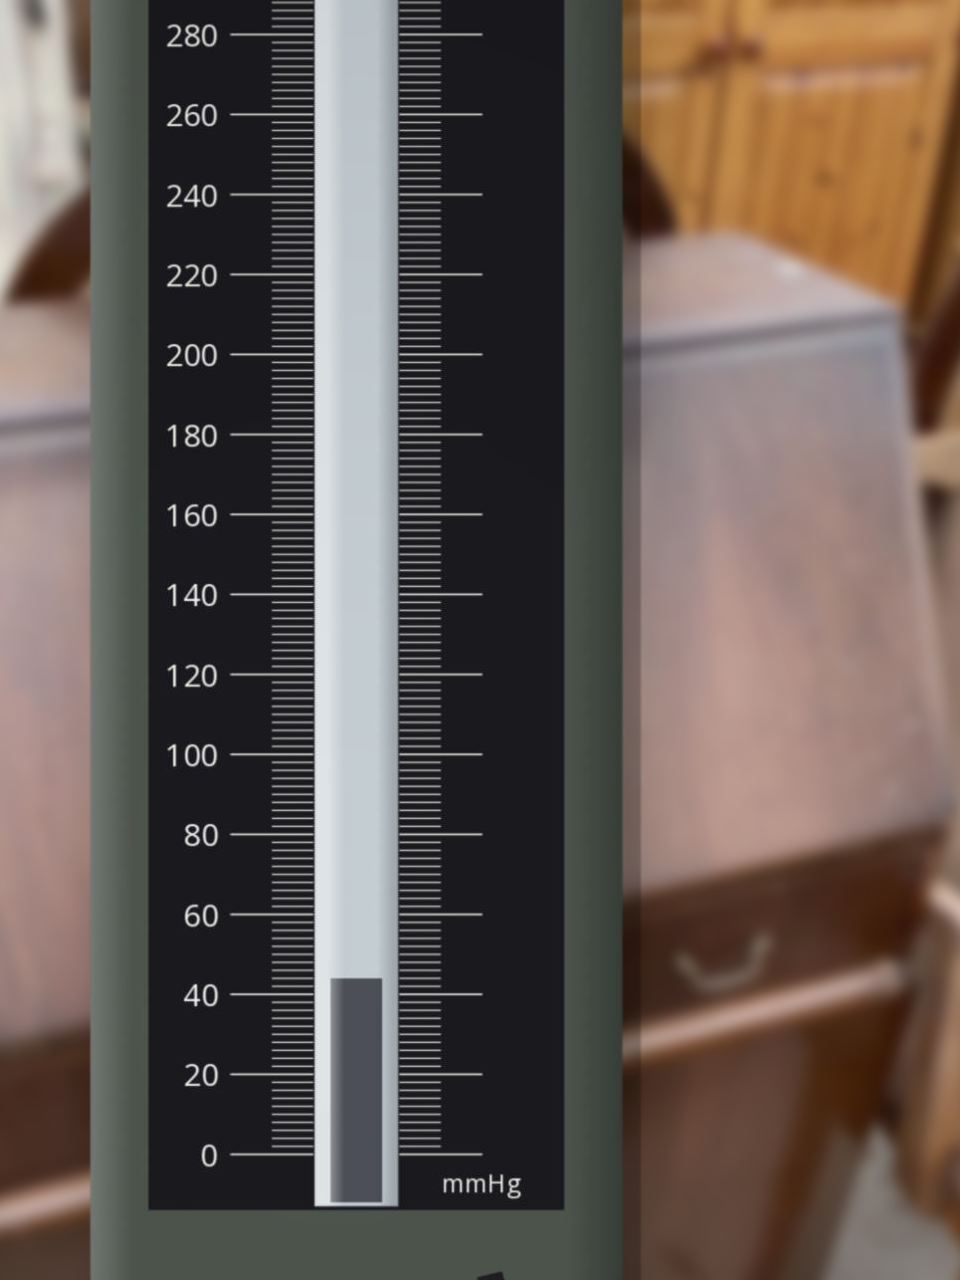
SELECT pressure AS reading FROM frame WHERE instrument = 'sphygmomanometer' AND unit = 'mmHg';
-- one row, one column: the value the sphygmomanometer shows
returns 44 mmHg
